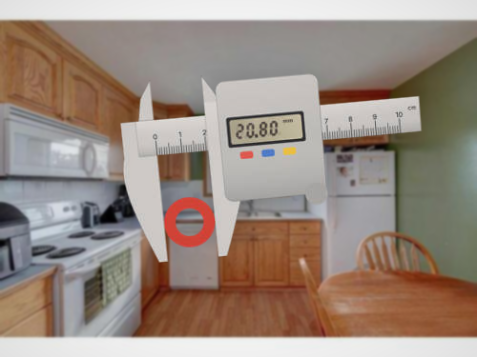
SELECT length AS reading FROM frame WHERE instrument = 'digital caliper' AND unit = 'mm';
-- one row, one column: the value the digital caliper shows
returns 20.80 mm
